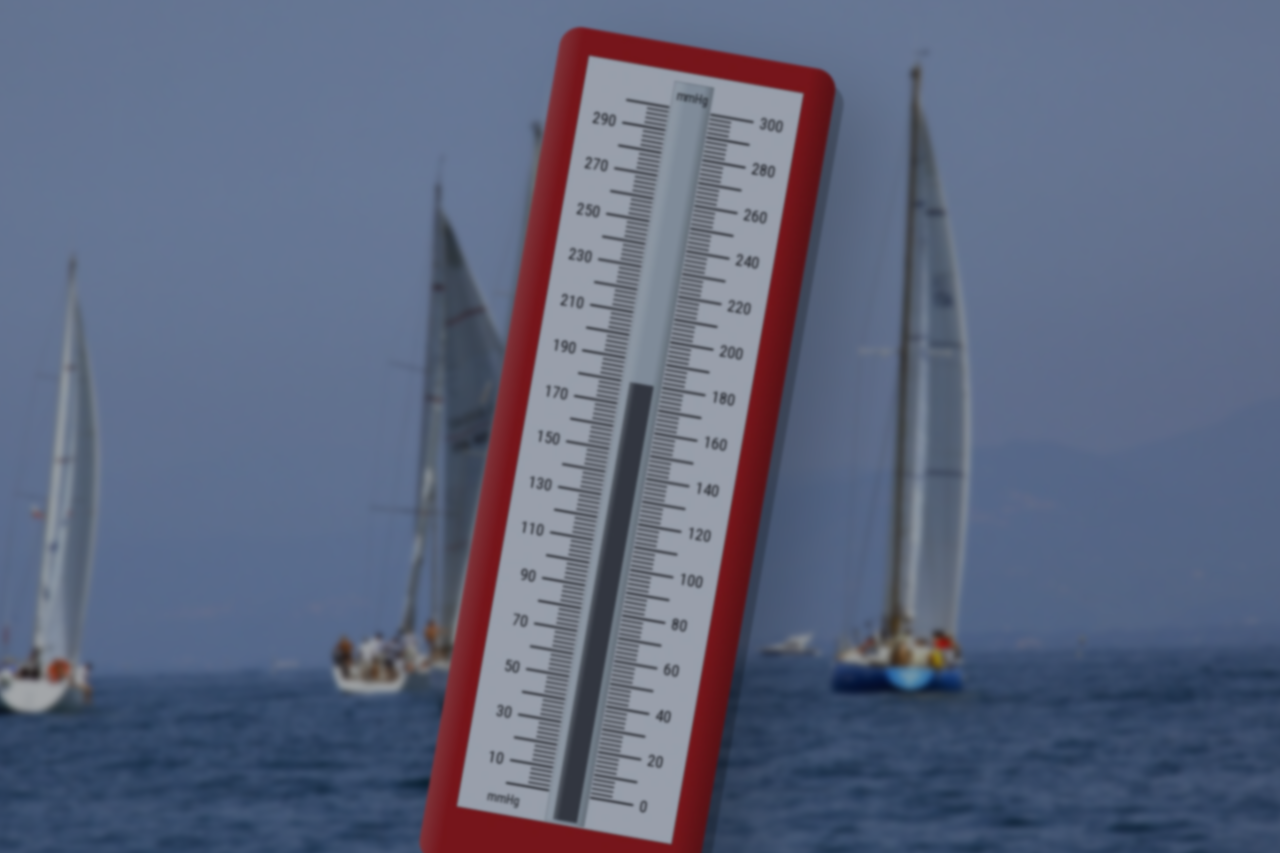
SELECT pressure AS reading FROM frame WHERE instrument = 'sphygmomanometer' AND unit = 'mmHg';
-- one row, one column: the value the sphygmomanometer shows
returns 180 mmHg
